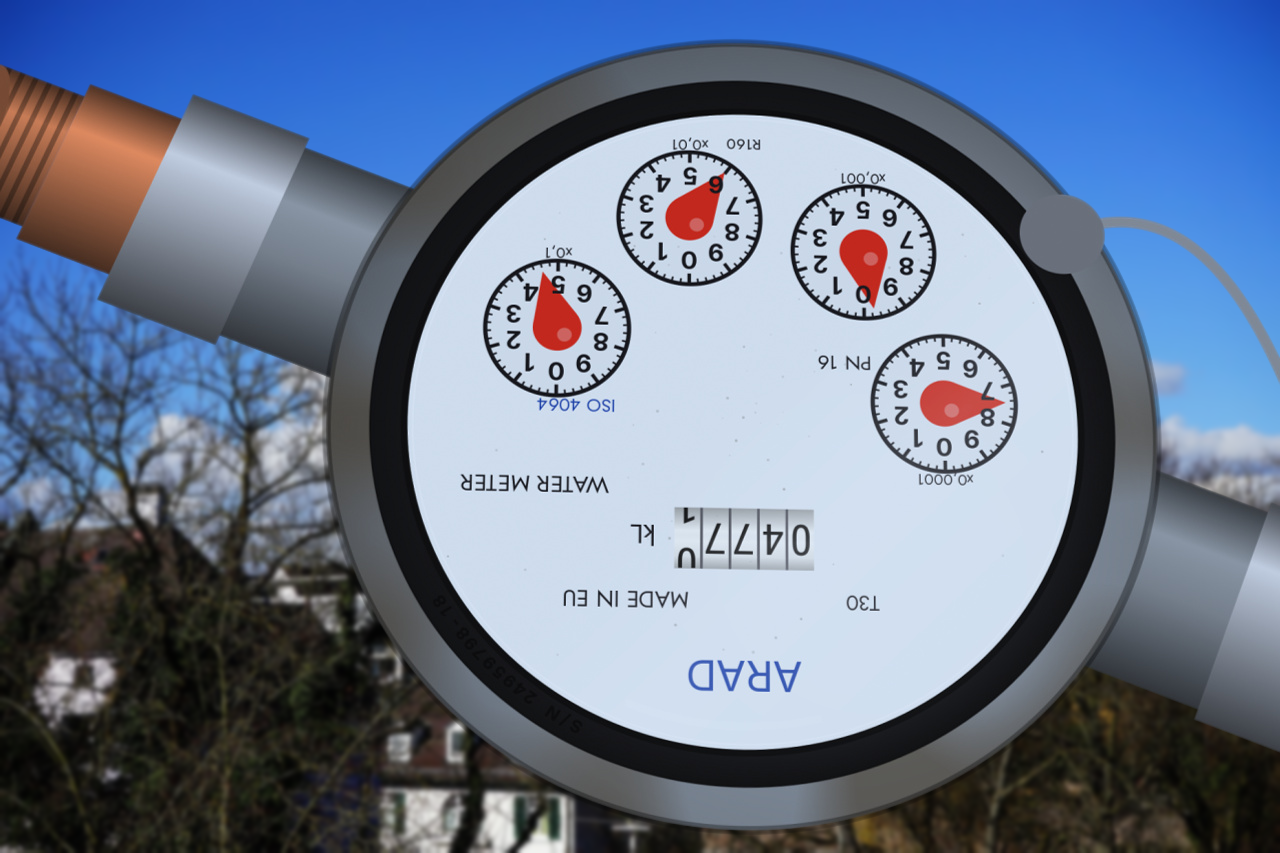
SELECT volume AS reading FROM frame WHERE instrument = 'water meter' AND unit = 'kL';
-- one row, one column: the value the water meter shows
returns 4770.4597 kL
